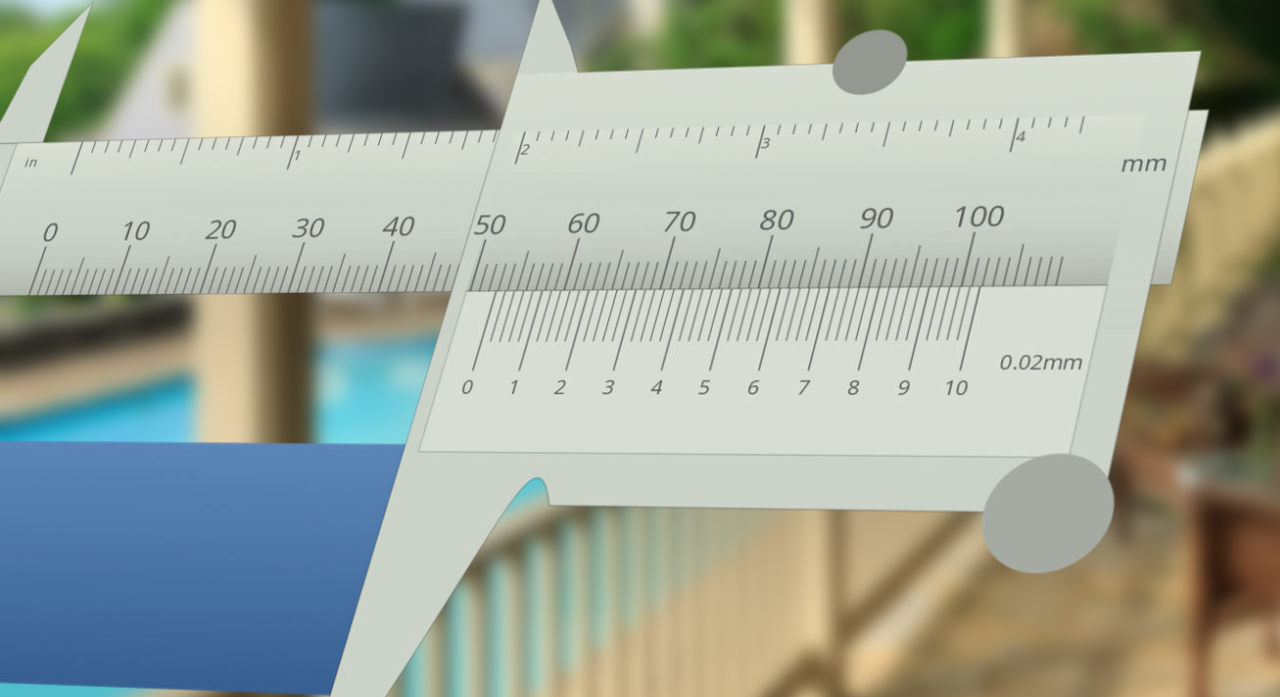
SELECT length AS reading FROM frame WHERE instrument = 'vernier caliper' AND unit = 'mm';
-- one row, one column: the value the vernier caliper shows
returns 52.8 mm
